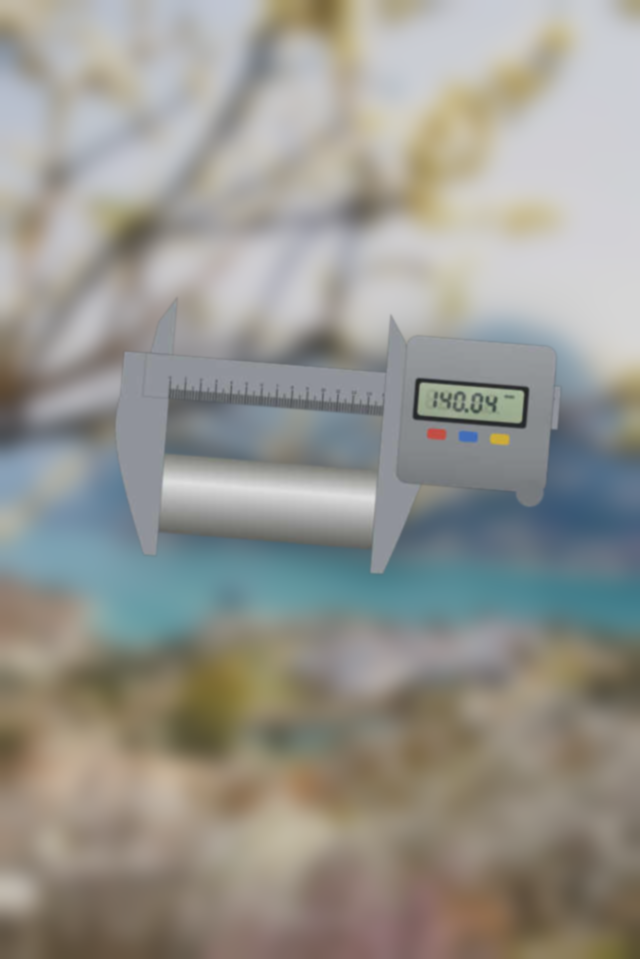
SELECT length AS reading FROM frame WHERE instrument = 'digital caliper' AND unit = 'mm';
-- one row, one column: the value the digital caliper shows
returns 140.04 mm
